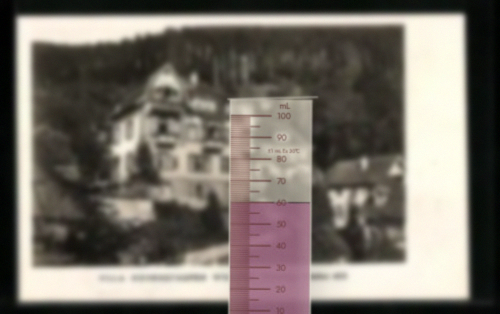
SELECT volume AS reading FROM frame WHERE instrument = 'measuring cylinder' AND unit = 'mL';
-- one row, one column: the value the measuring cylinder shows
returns 60 mL
